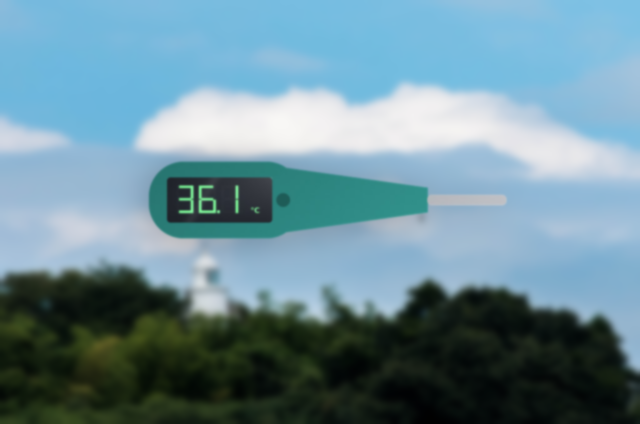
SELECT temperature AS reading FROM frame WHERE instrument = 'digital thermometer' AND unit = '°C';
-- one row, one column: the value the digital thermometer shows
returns 36.1 °C
